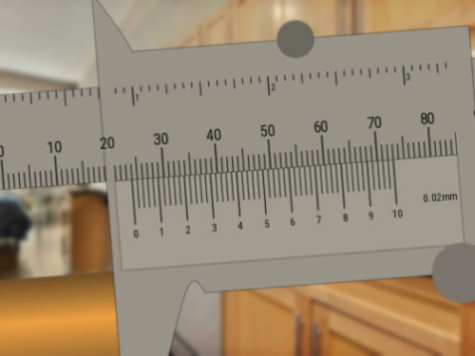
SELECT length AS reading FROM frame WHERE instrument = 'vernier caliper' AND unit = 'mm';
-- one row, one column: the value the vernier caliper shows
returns 24.0 mm
